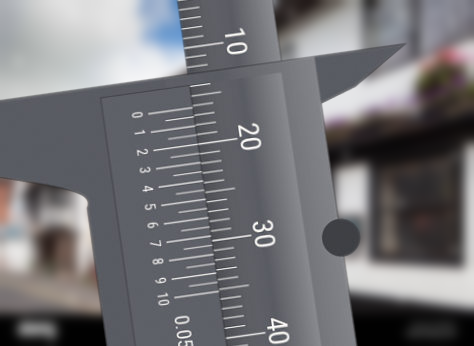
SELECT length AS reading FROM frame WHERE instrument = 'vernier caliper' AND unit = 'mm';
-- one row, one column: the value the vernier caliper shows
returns 16.2 mm
